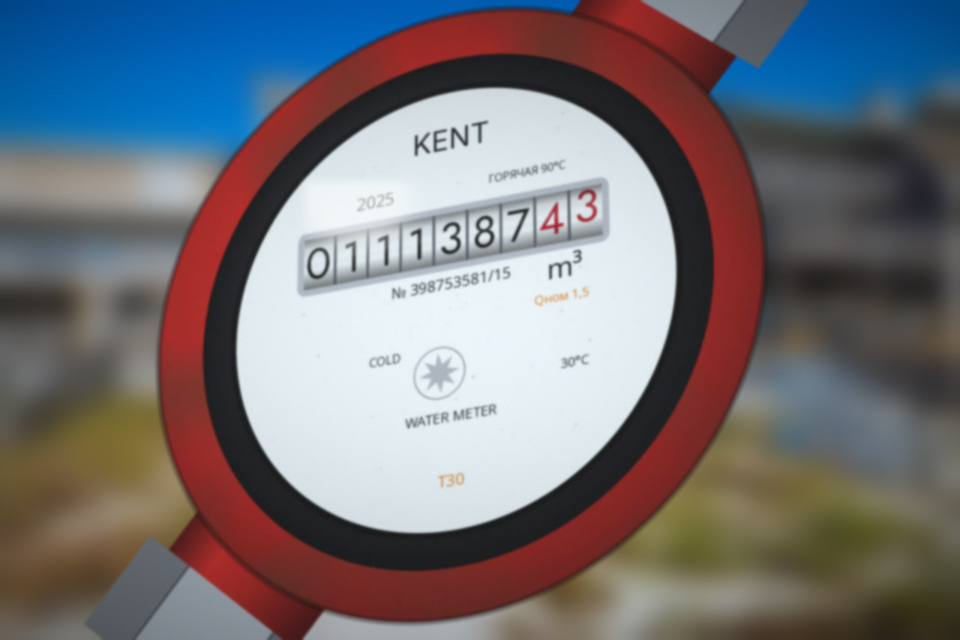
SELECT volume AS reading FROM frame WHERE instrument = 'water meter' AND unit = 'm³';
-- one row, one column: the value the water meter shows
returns 111387.43 m³
